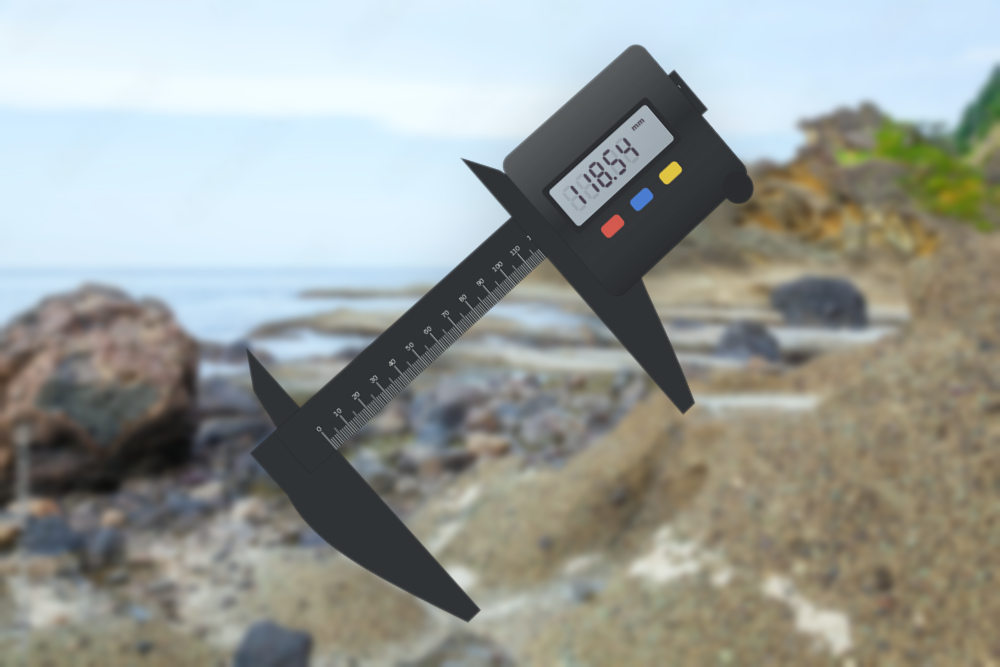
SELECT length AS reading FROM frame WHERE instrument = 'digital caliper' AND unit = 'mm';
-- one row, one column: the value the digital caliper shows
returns 118.54 mm
